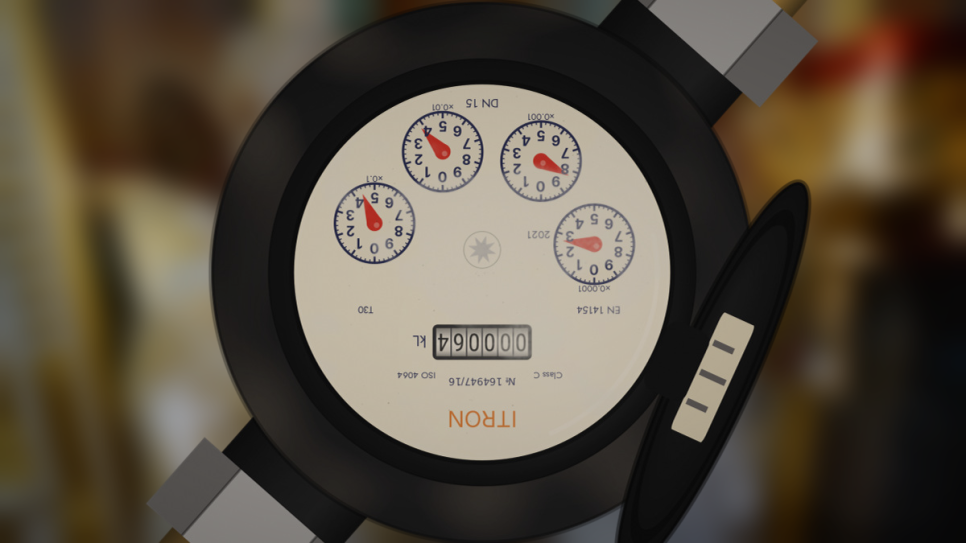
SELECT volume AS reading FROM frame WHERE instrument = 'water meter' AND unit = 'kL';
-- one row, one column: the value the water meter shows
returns 64.4382 kL
